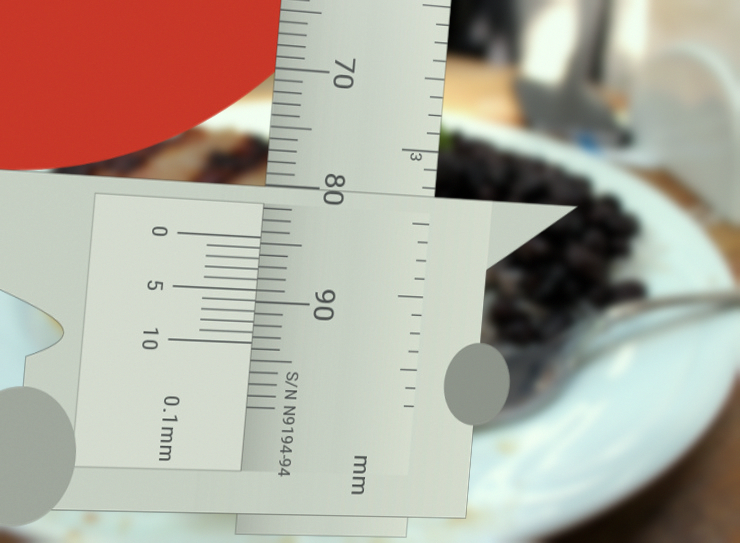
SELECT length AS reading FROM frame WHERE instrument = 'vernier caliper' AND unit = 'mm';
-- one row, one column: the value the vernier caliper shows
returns 84.5 mm
